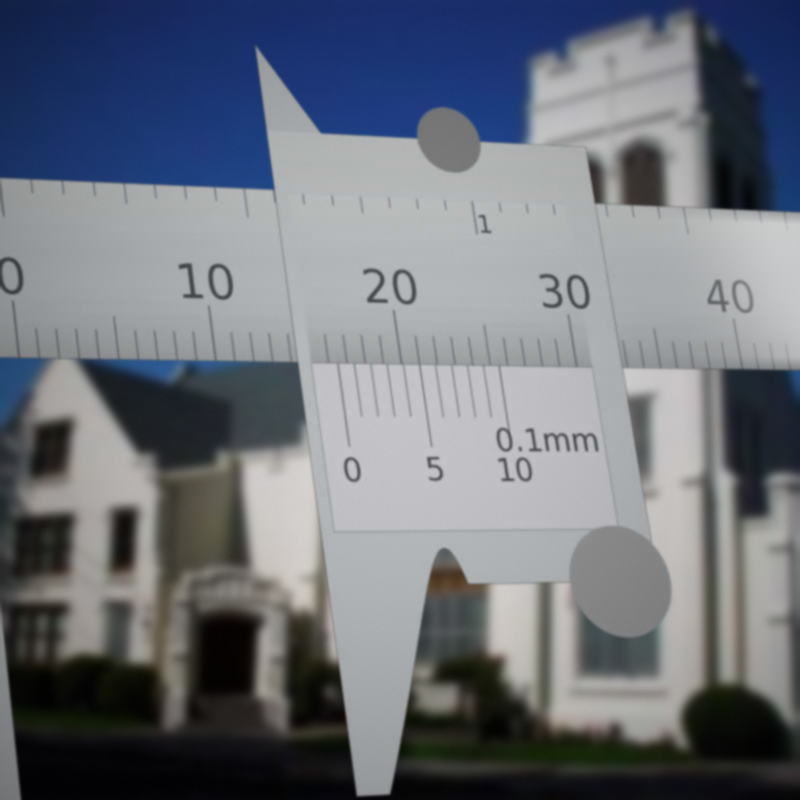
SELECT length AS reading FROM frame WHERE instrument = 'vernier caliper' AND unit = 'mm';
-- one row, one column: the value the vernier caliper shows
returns 16.5 mm
